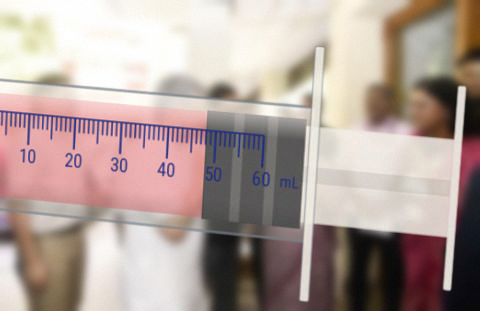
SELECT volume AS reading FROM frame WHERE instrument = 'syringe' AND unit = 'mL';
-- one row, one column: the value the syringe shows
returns 48 mL
